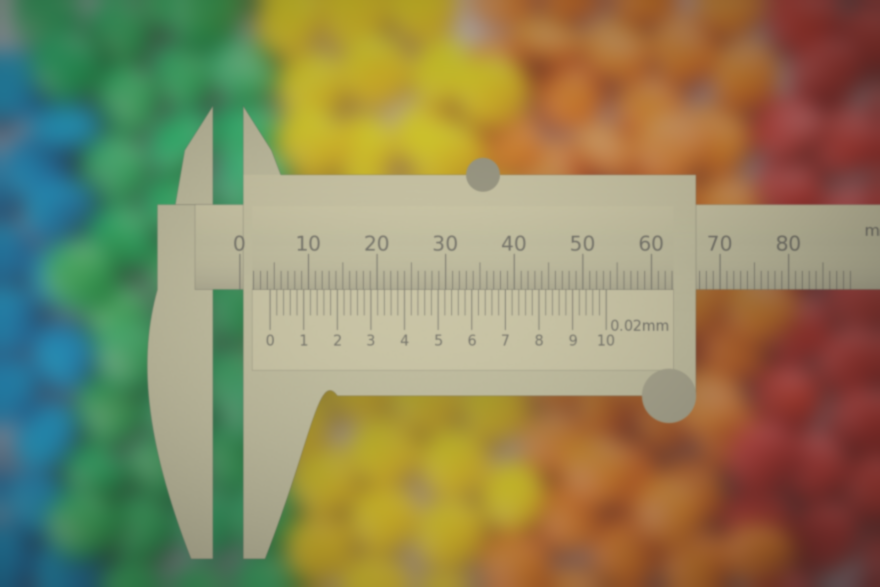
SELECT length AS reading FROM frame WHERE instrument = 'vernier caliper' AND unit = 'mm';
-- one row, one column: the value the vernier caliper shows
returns 4.4 mm
